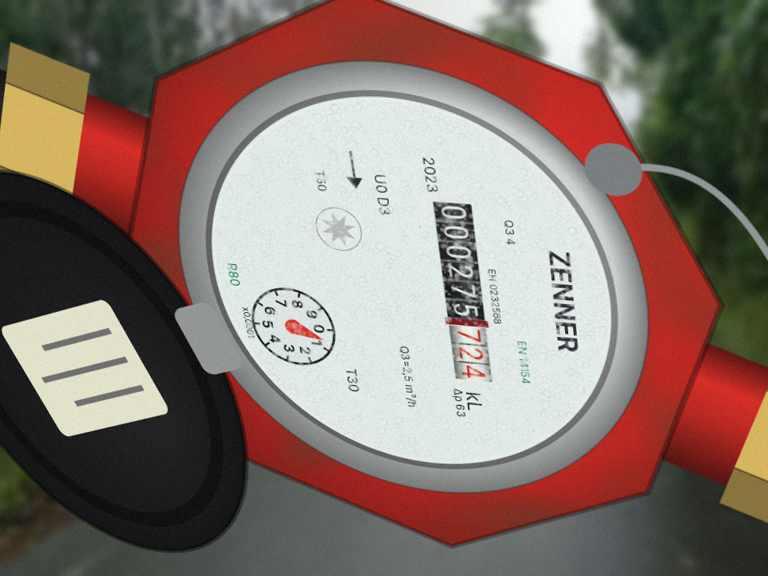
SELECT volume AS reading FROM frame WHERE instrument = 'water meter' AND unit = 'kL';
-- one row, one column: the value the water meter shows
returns 275.7240 kL
